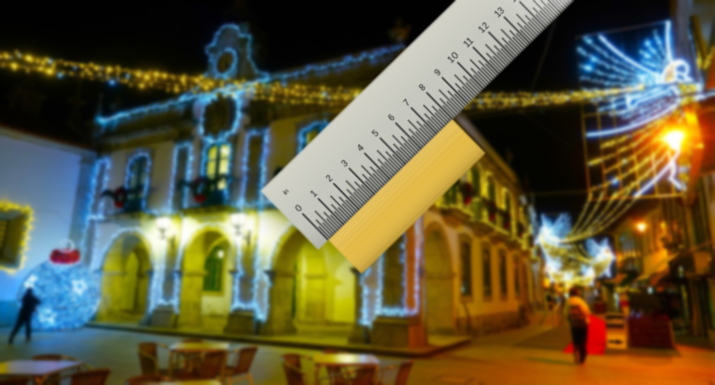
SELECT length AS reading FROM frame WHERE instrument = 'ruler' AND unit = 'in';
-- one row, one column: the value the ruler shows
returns 8 in
